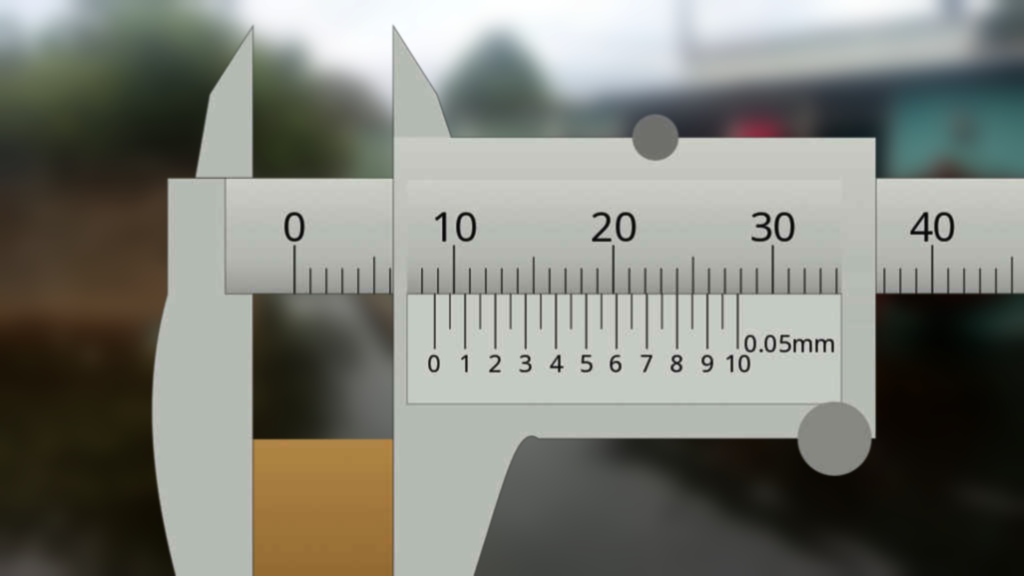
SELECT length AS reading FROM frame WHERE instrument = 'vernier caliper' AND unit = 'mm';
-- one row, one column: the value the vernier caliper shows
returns 8.8 mm
